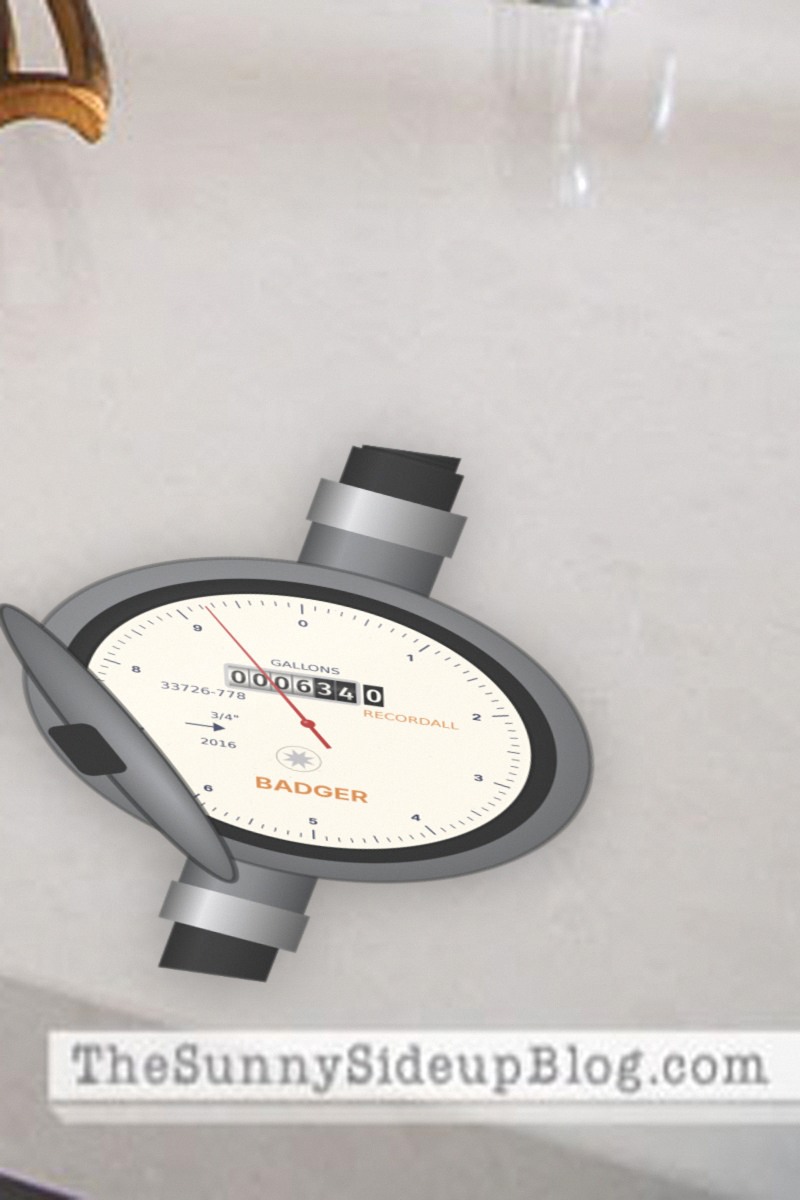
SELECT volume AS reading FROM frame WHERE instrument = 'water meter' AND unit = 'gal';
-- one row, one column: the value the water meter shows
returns 6339.2 gal
